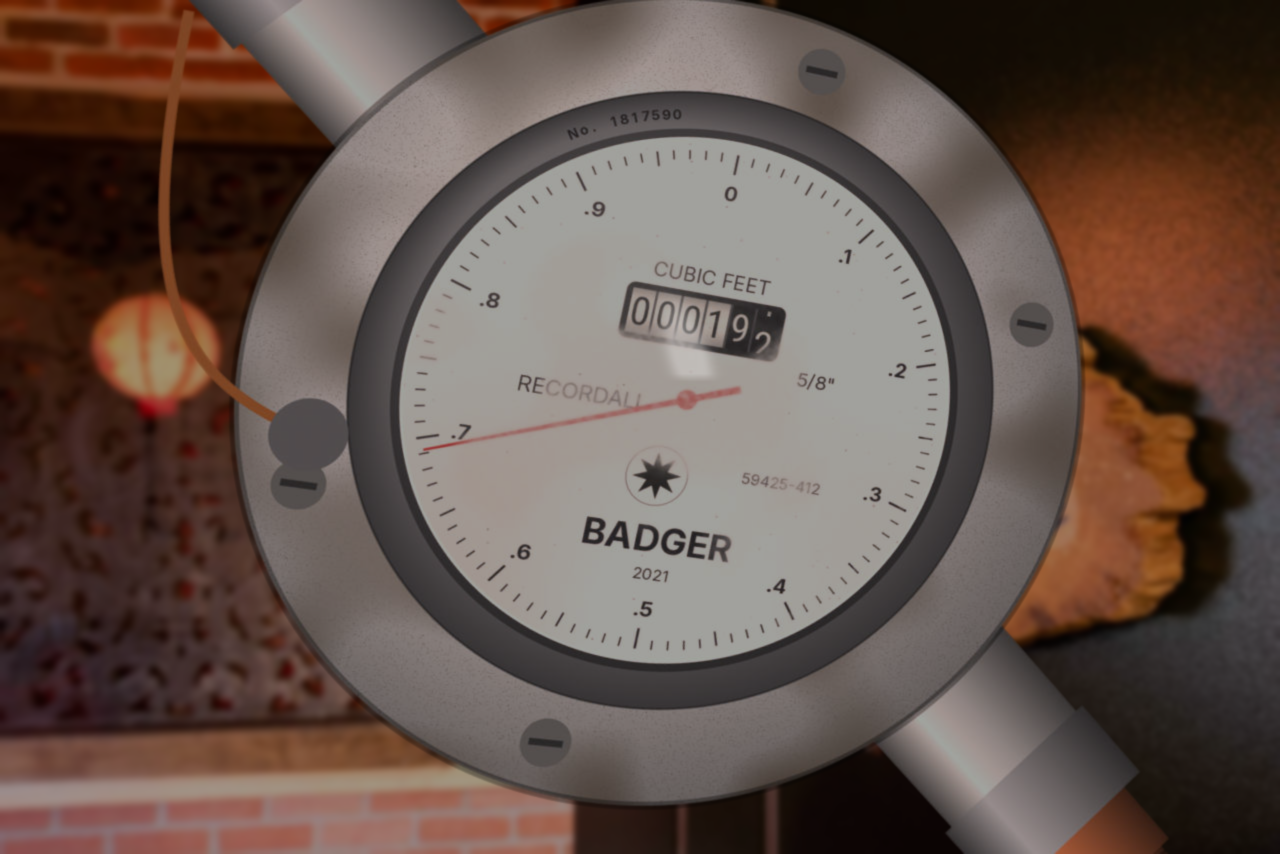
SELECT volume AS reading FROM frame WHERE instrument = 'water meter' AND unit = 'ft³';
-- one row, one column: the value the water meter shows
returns 191.69 ft³
